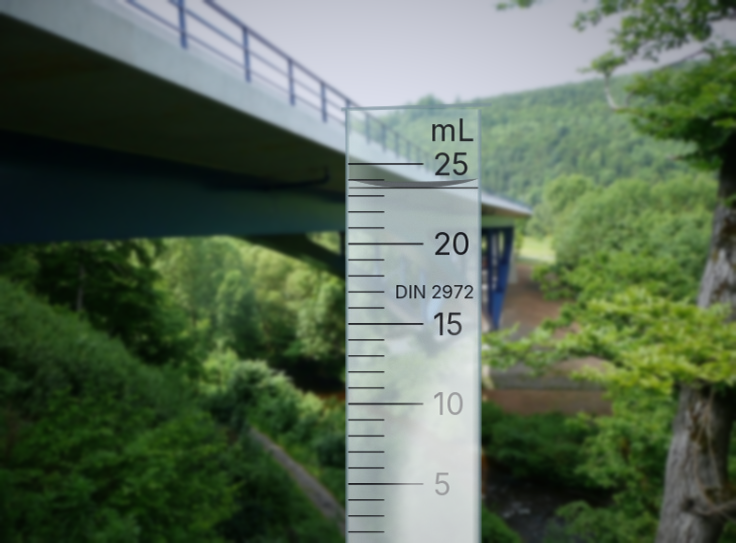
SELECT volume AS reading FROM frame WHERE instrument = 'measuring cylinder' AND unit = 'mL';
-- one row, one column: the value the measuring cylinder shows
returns 23.5 mL
